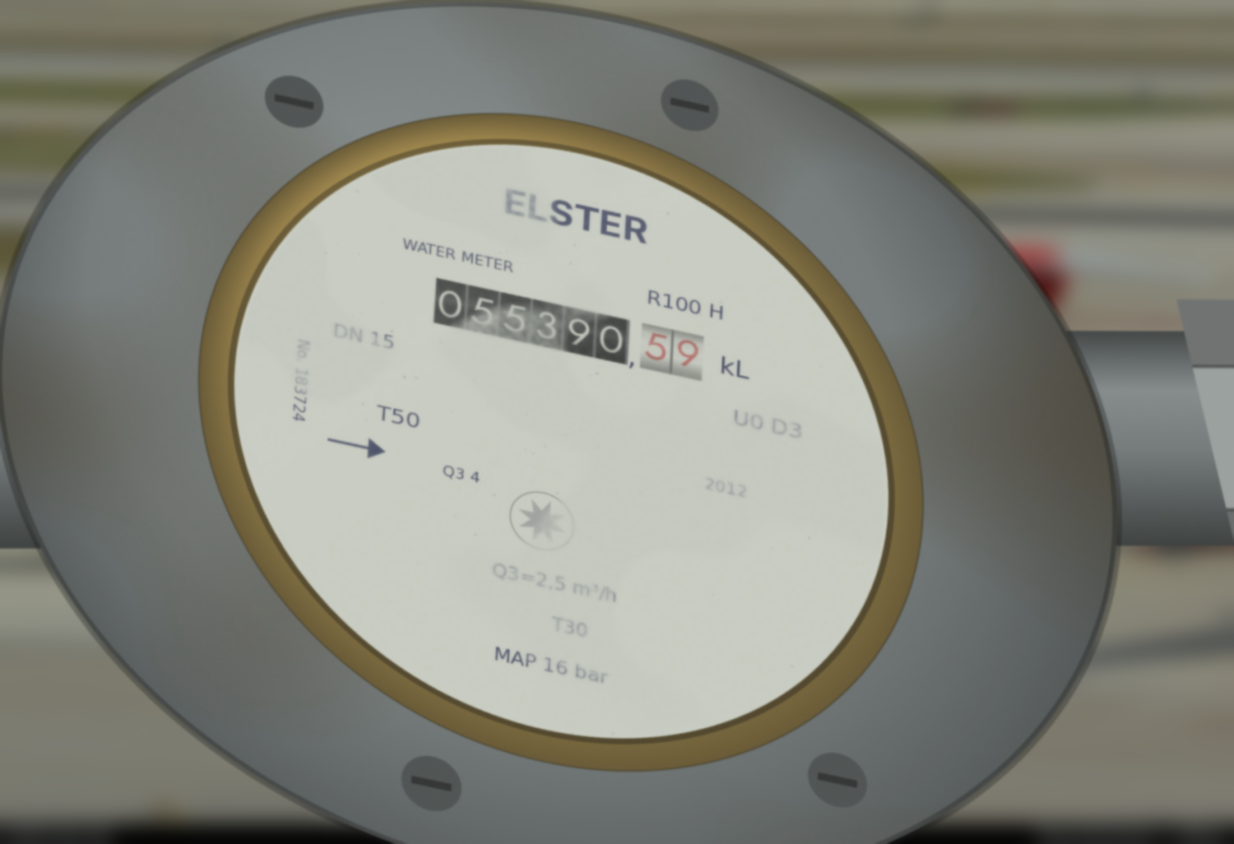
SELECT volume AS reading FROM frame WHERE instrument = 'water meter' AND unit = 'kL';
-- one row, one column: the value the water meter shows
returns 55390.59 kL
